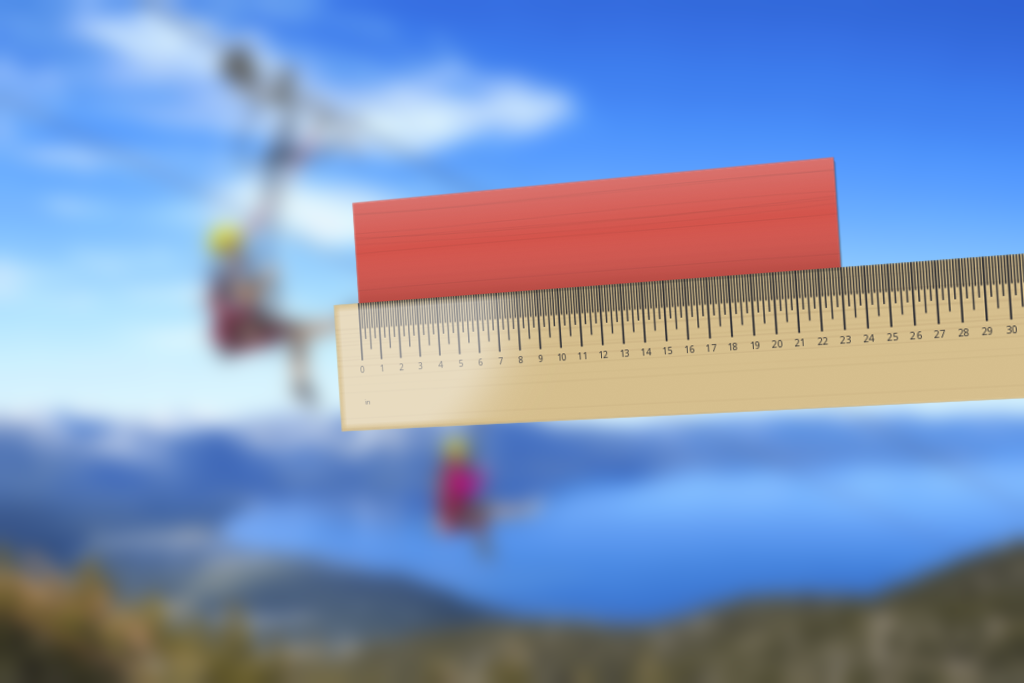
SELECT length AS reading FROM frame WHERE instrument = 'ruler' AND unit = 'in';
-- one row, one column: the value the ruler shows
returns 23 in
